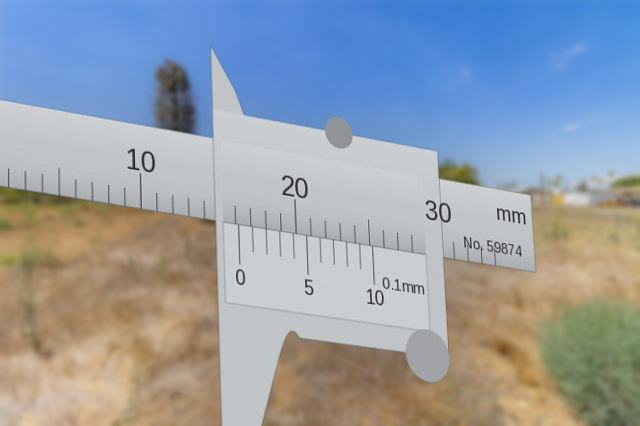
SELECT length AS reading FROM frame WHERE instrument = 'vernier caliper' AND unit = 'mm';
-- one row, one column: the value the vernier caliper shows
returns 16.2 mm
